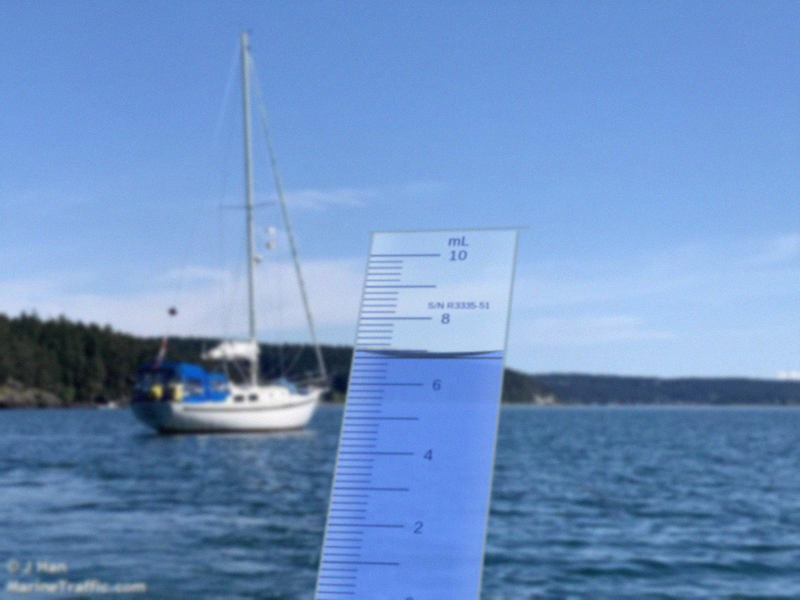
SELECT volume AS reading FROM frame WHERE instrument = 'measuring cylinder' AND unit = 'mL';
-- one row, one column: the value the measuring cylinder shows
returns 6.8 mL
